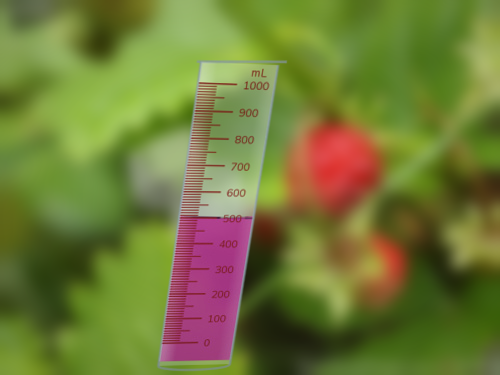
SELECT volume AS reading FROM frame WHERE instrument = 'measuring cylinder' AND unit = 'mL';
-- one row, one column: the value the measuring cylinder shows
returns 500 mL
